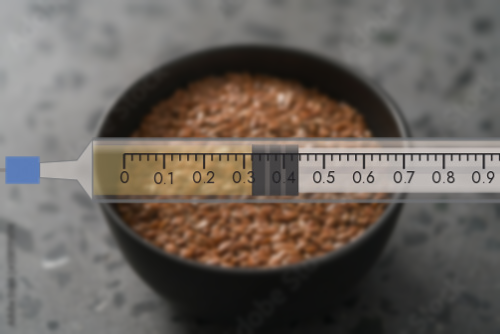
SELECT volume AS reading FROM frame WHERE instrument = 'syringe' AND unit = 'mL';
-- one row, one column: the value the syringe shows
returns 0.32 mL
